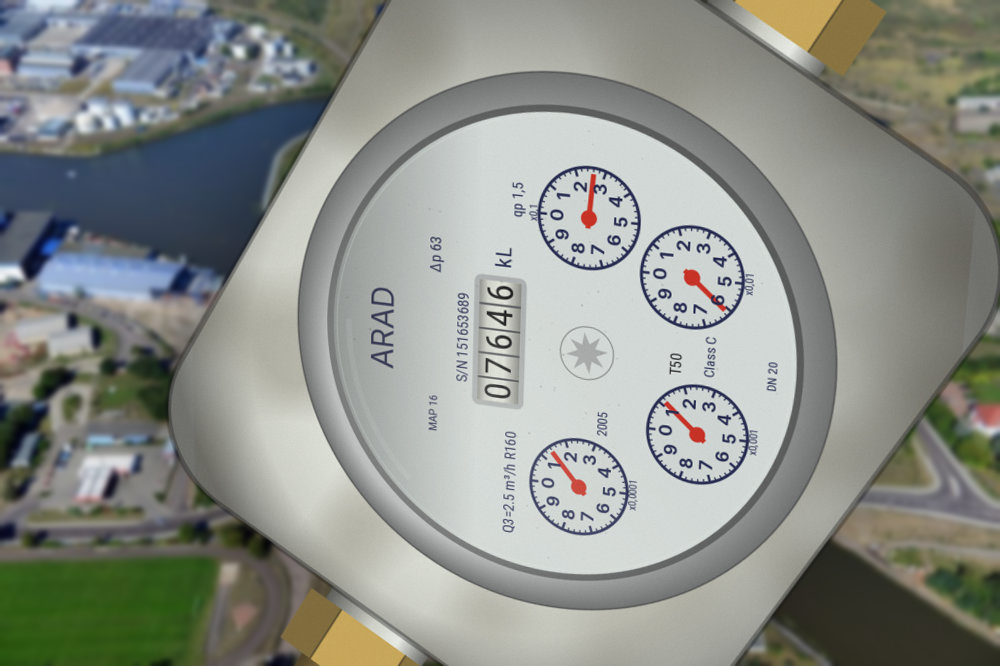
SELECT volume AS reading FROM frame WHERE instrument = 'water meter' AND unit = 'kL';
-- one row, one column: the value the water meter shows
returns 7646.2611 kL
